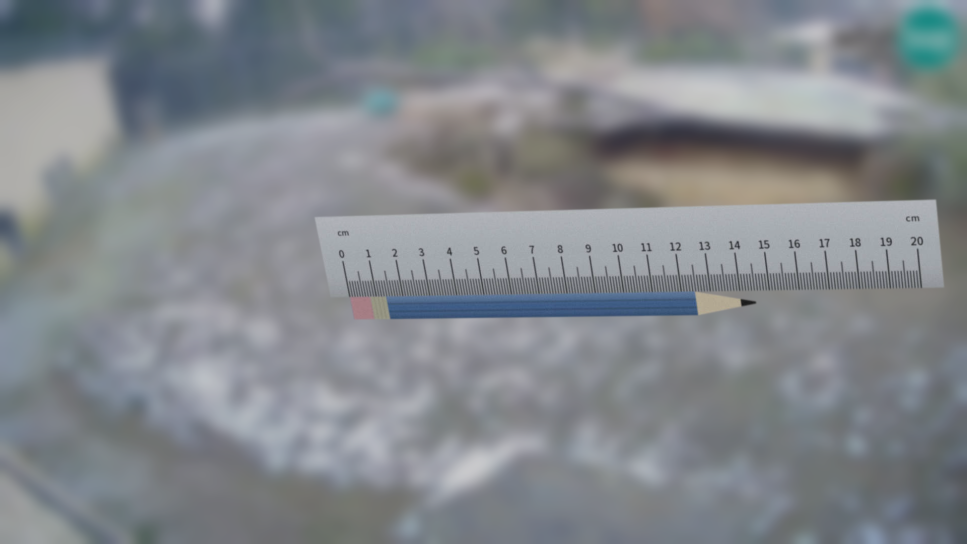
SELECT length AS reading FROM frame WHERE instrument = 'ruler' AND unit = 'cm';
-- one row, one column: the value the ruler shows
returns 14.5 cm
